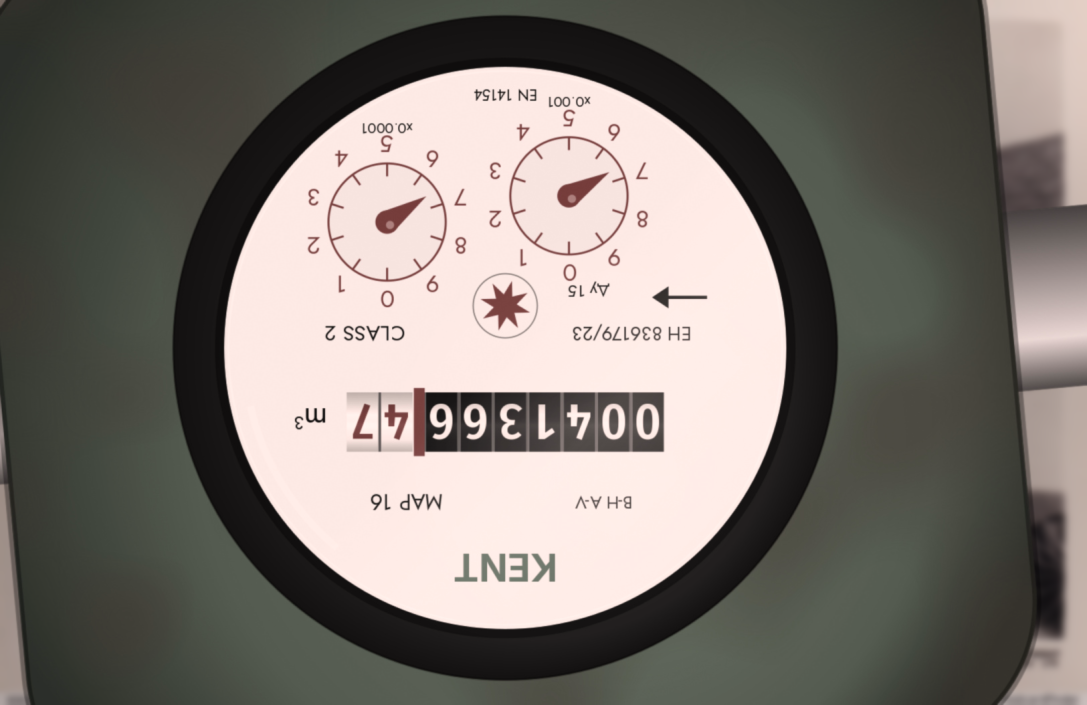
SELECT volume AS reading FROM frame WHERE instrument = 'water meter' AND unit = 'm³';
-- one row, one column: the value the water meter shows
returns 41366.4766 m³
